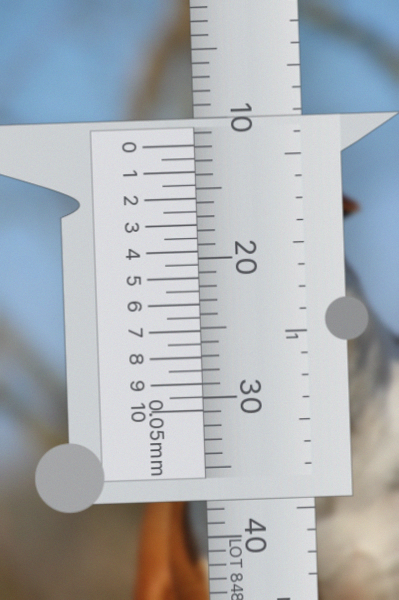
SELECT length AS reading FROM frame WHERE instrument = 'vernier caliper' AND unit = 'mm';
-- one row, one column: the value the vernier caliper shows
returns 11.9 mm
